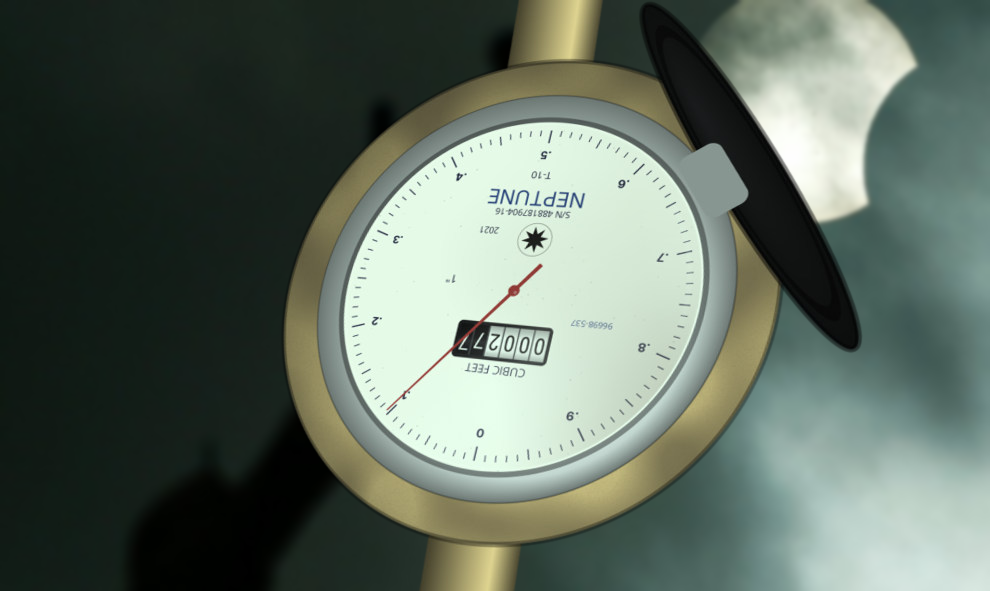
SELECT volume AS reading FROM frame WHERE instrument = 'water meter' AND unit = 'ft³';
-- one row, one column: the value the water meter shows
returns 277.10 ft³
